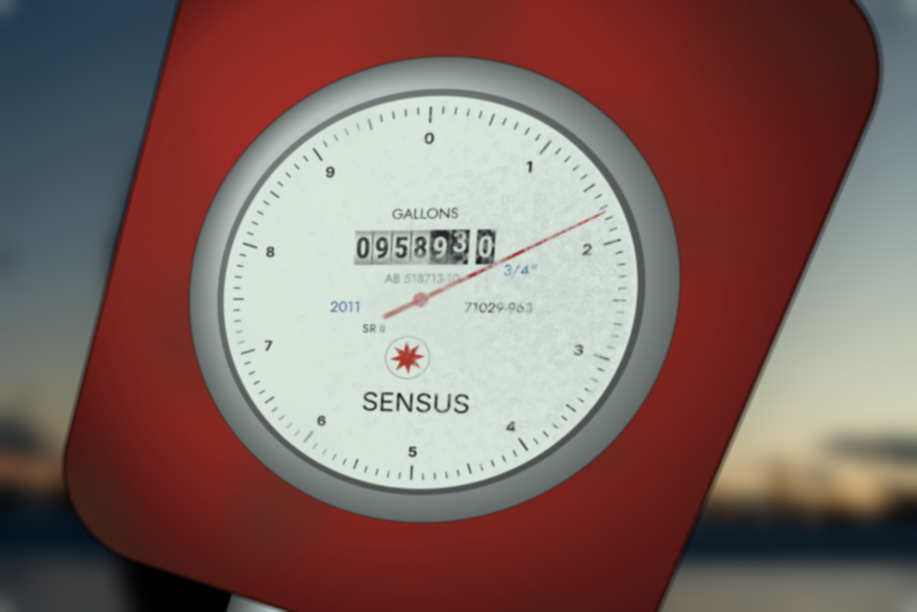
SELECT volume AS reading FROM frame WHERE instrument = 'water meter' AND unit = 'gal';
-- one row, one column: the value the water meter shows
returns 958931.7 gal
